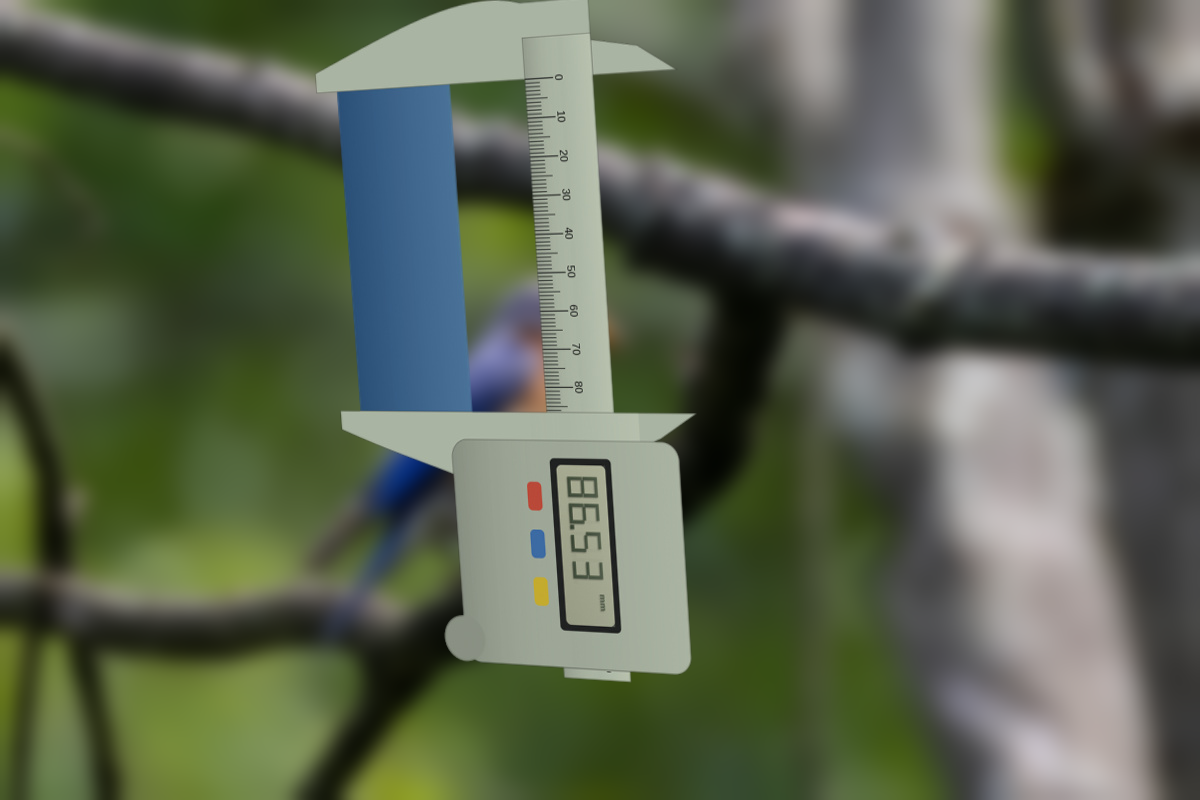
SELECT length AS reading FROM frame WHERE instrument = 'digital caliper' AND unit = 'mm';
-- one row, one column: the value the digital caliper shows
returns 86.53 mm
